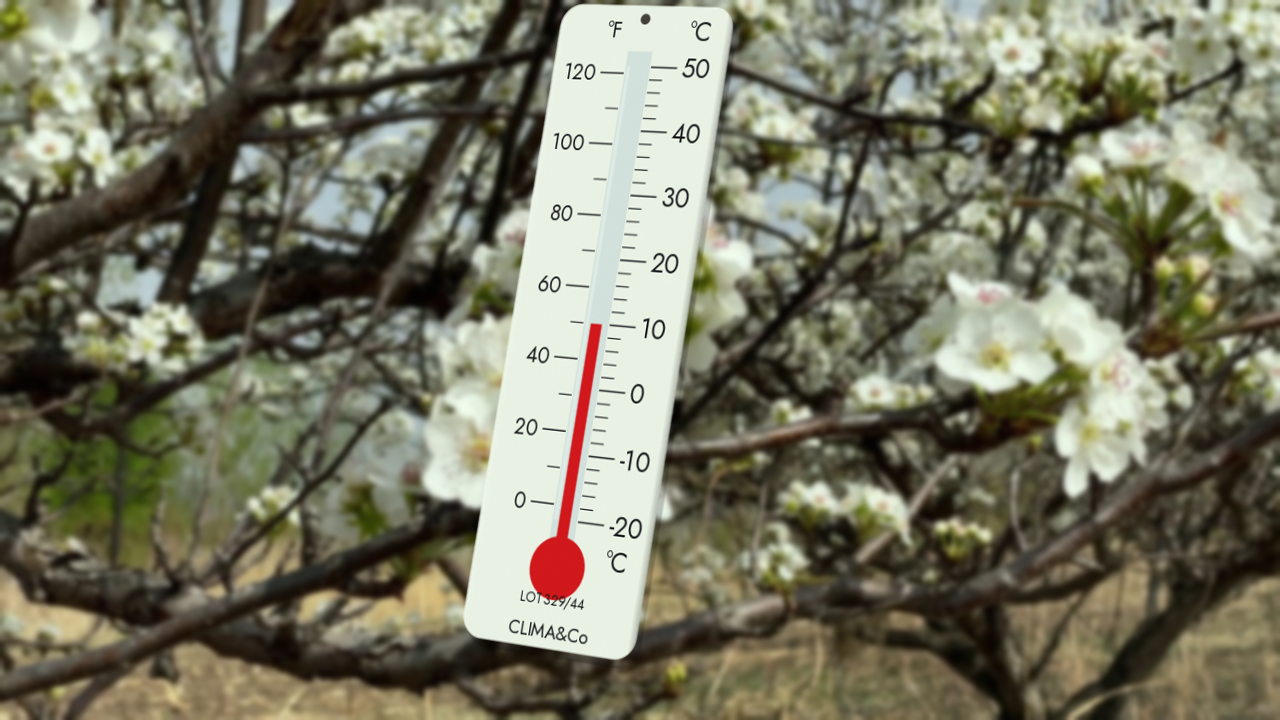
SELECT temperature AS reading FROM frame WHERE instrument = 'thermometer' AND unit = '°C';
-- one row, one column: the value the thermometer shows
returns 10 °C
